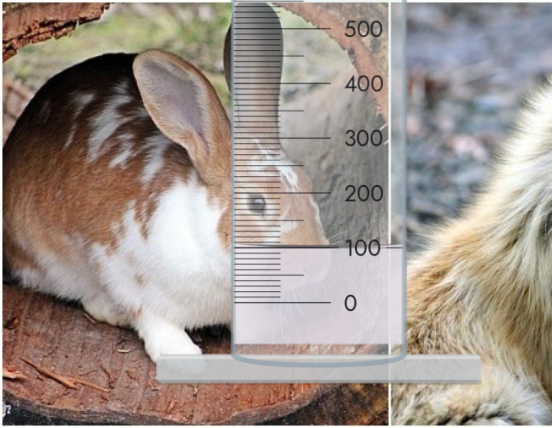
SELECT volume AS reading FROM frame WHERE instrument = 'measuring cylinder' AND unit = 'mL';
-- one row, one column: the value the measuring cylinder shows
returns 100 mL
